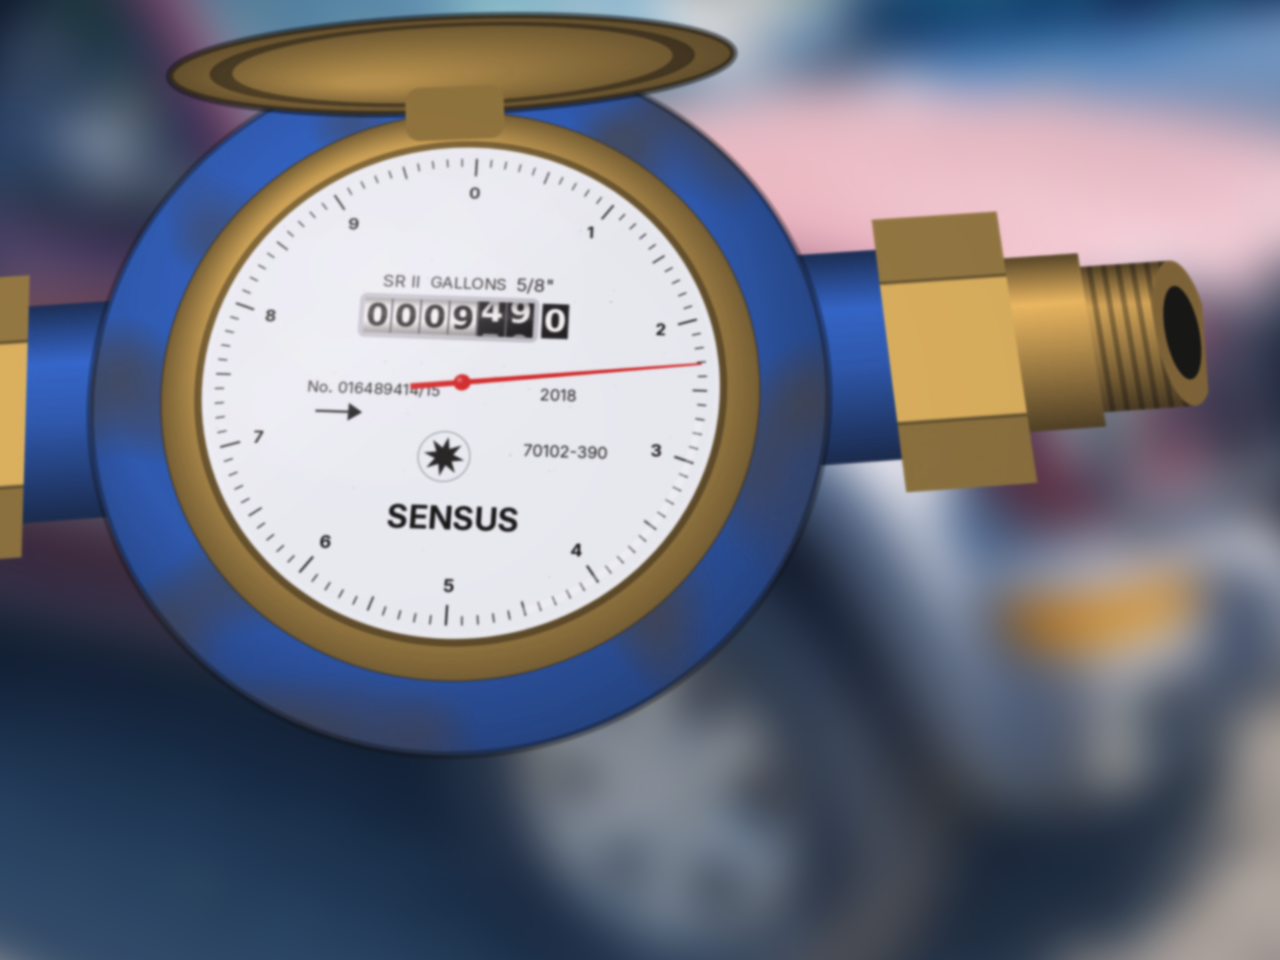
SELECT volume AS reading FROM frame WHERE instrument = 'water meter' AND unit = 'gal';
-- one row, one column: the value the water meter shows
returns 9492.3 gal
